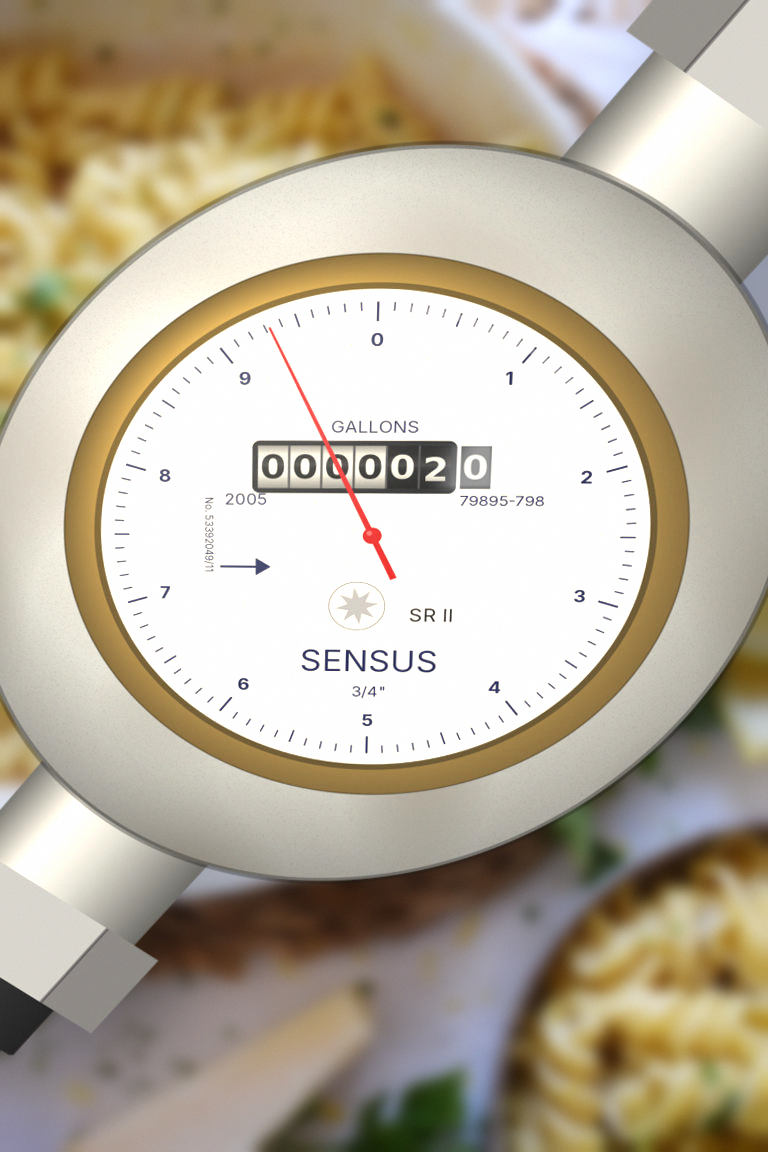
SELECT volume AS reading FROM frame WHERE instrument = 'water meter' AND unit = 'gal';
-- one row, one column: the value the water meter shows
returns 19.3 gal
